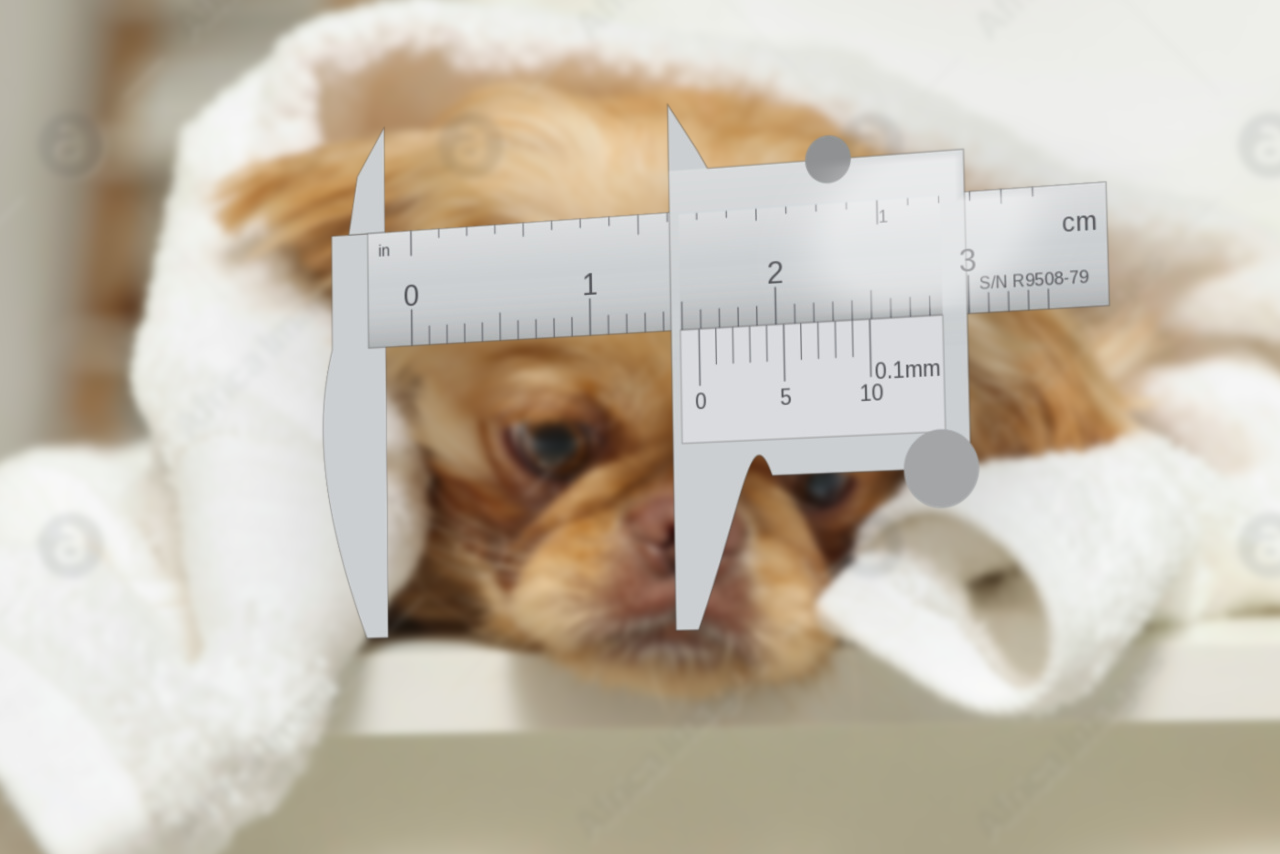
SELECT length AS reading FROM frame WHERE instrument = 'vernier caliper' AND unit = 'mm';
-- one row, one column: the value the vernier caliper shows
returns 15.9 mm
